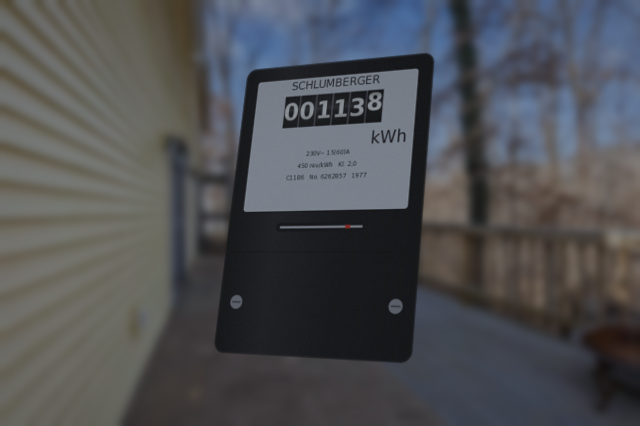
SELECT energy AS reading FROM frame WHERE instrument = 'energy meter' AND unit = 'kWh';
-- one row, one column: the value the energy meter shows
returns 1138 kWh
